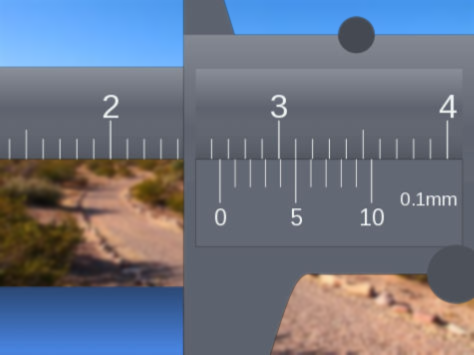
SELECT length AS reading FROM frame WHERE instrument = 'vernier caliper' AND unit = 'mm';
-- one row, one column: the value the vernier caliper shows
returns 26.5 mm
